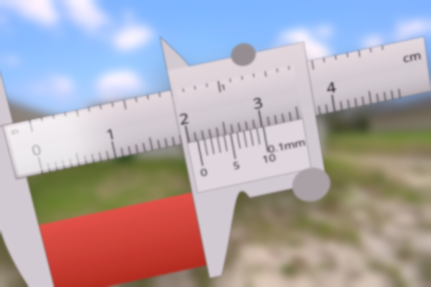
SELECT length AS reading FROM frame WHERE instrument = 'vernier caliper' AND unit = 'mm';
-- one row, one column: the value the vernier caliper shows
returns 21.2 mm
